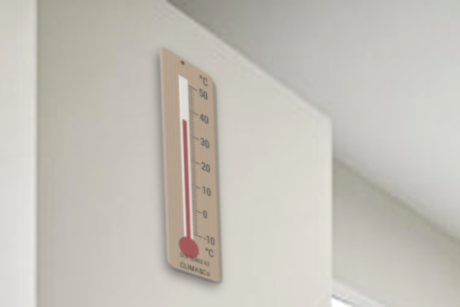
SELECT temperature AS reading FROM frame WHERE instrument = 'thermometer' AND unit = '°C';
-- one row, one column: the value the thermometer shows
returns 35 °C
